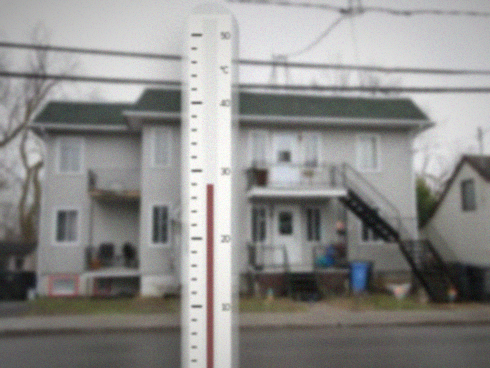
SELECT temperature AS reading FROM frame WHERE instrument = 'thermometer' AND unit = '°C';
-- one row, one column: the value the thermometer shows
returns 28 °C
